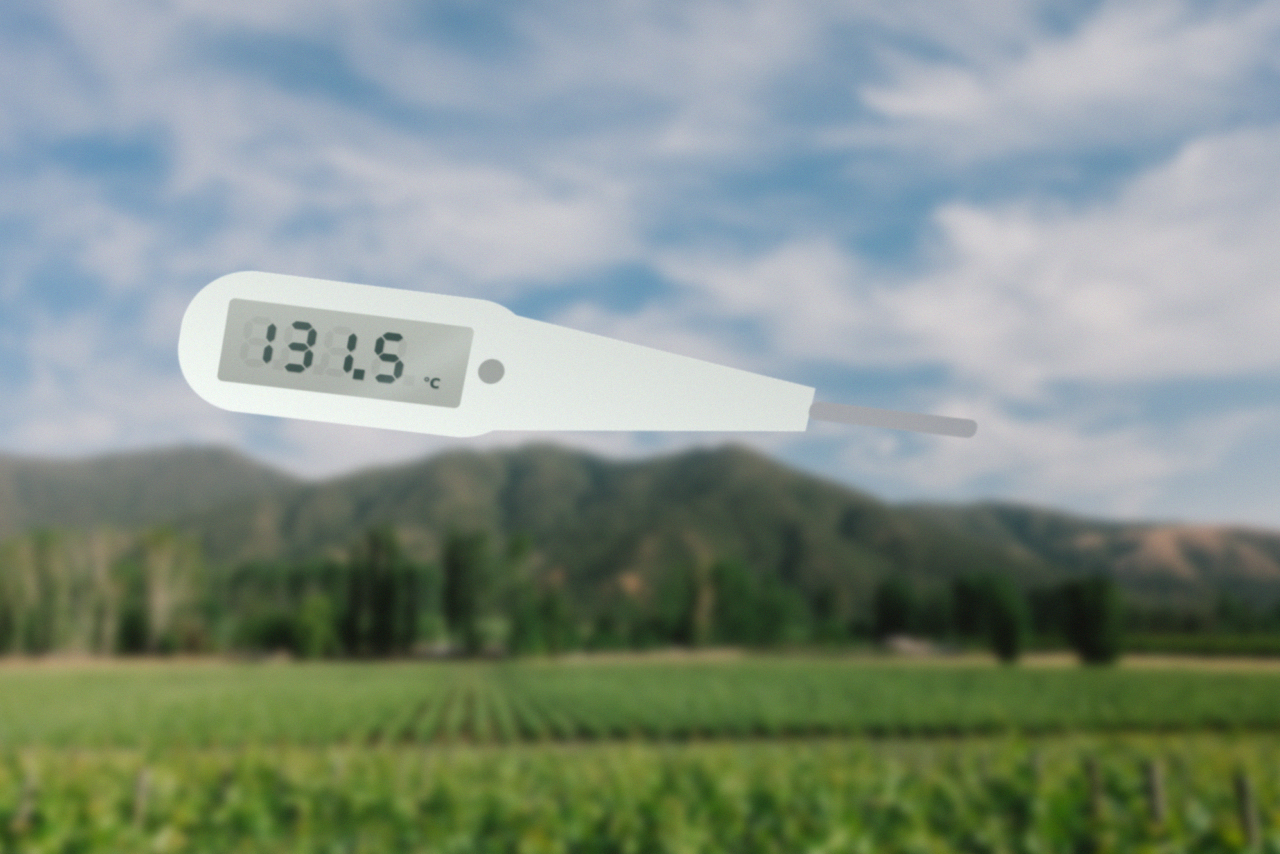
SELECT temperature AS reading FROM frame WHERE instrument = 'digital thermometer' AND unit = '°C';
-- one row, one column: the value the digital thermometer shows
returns 131.5 °C
